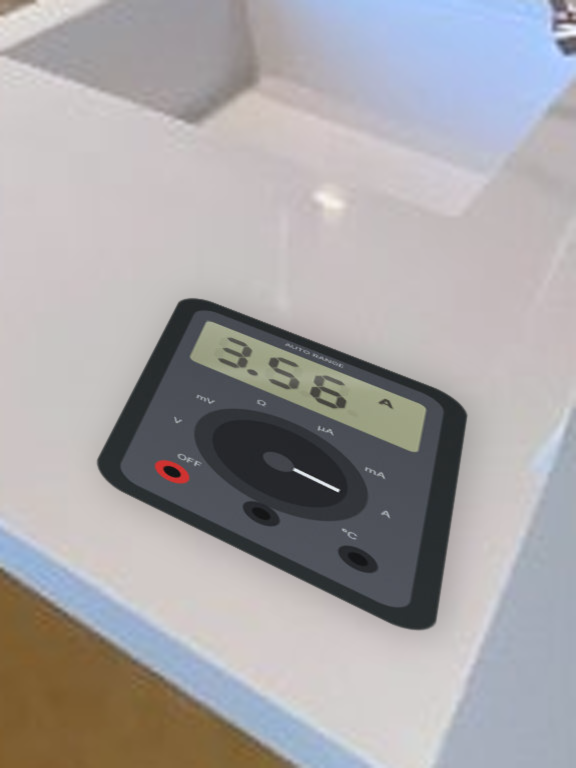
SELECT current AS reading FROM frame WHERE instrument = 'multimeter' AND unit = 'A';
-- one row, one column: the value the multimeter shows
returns 3.56 A
